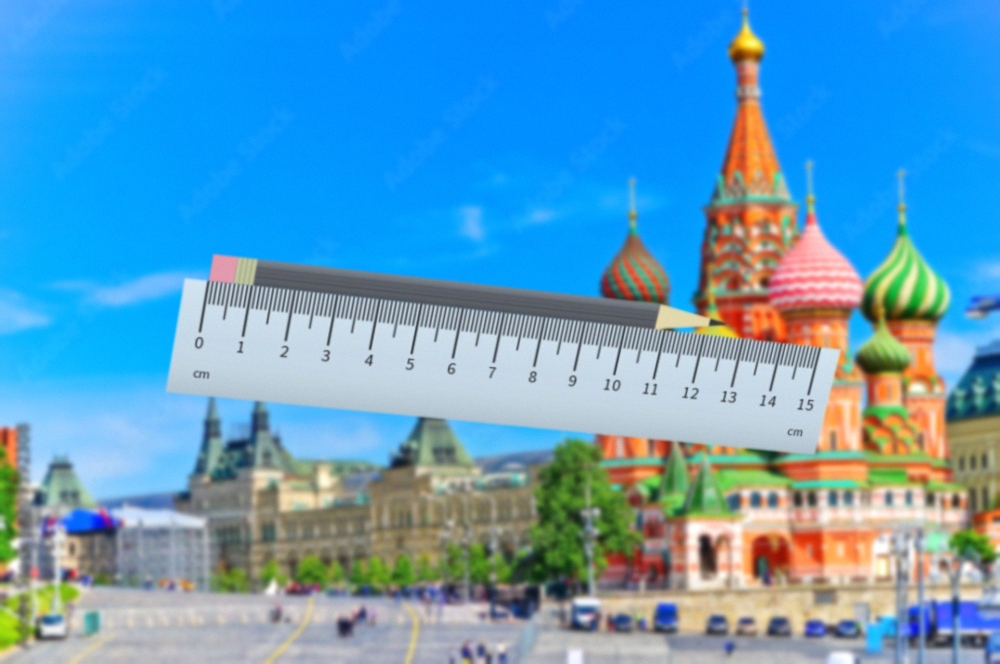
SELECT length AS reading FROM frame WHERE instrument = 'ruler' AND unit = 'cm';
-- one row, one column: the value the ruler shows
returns 12.5 cm
